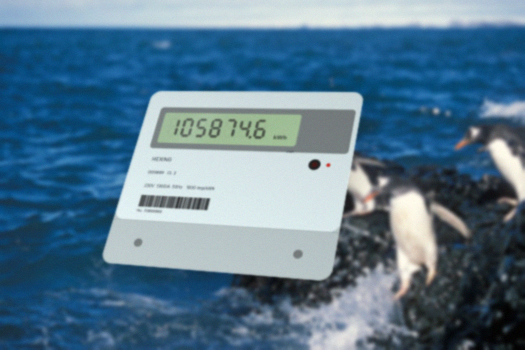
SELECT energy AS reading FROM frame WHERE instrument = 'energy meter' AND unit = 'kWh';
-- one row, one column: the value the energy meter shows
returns 105874.6 kWh
